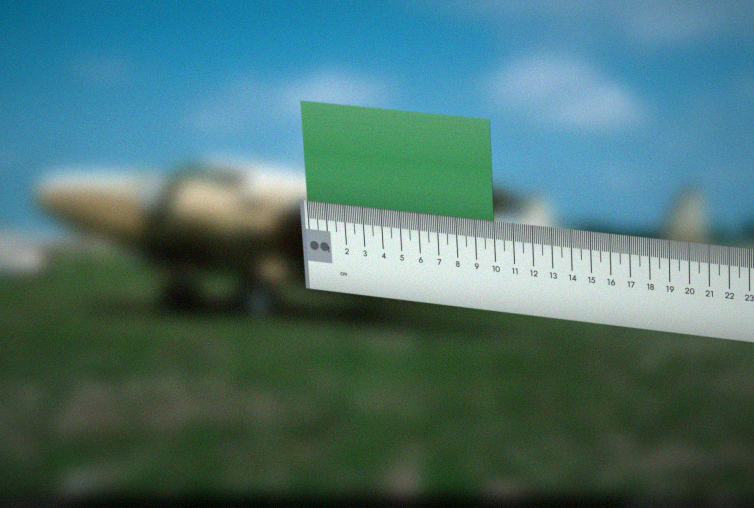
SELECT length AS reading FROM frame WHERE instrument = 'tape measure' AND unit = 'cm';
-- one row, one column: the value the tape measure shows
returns 10 cm
